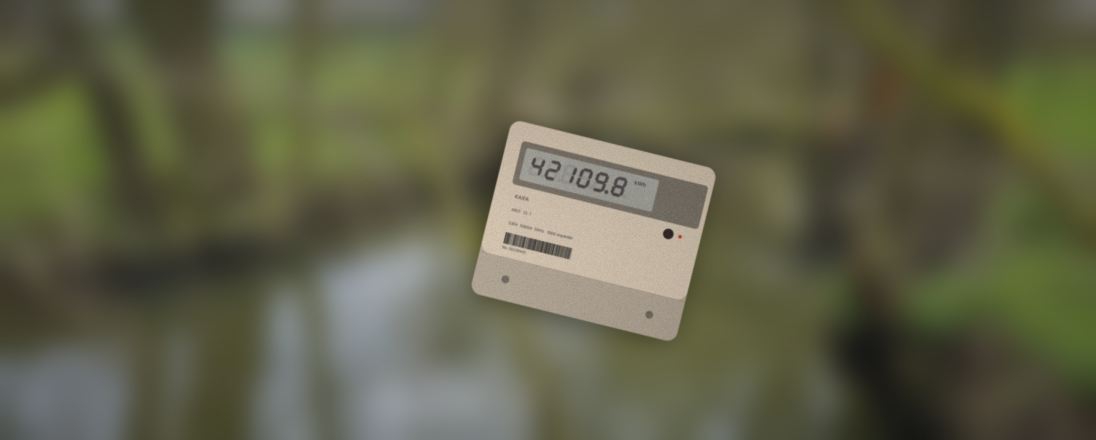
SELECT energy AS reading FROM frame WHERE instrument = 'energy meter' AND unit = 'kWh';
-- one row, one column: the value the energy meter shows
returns 42109.8 kWh
